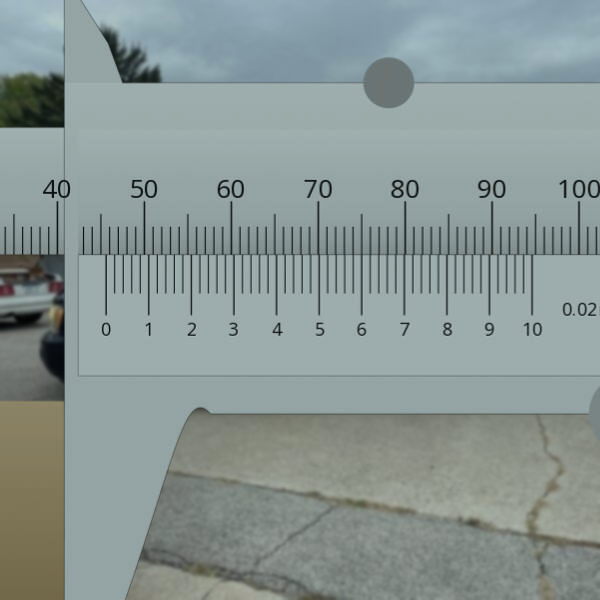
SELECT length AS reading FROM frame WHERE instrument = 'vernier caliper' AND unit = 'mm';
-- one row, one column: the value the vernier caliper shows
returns 45.6 mm
